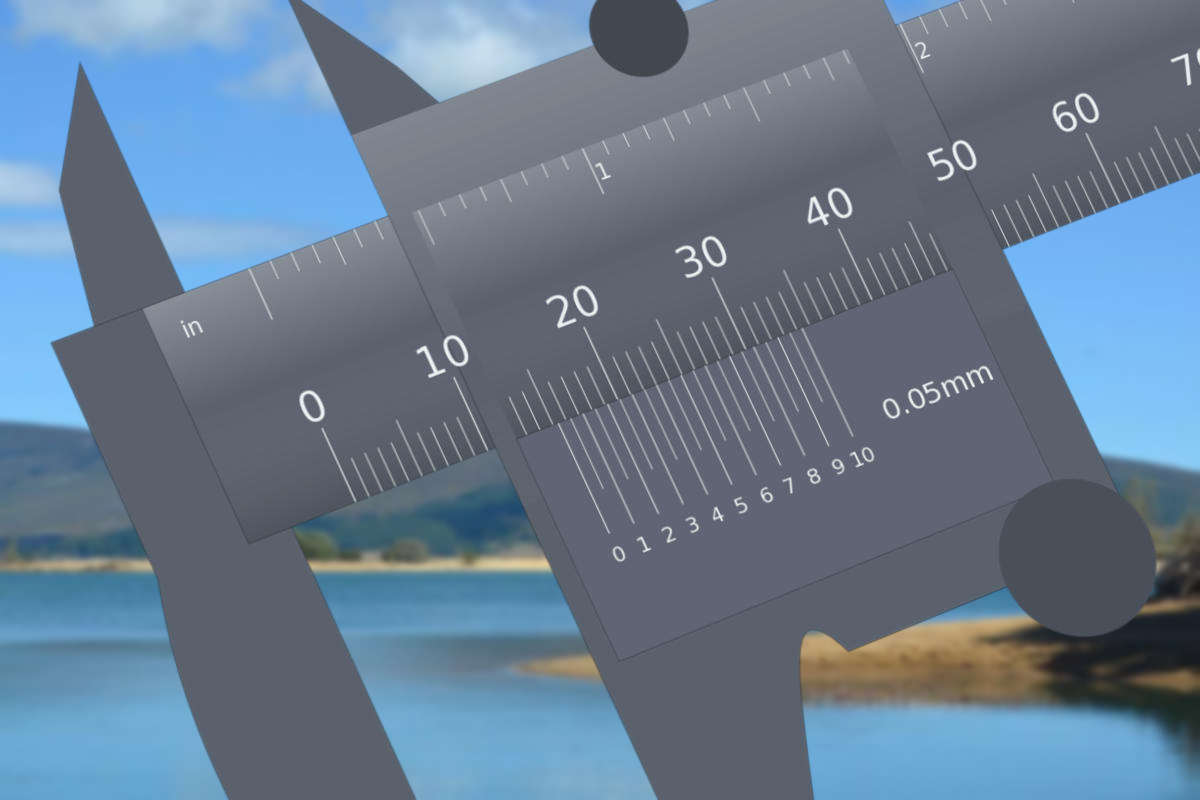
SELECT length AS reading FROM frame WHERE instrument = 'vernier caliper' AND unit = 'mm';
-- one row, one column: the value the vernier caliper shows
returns 15.4 mm
